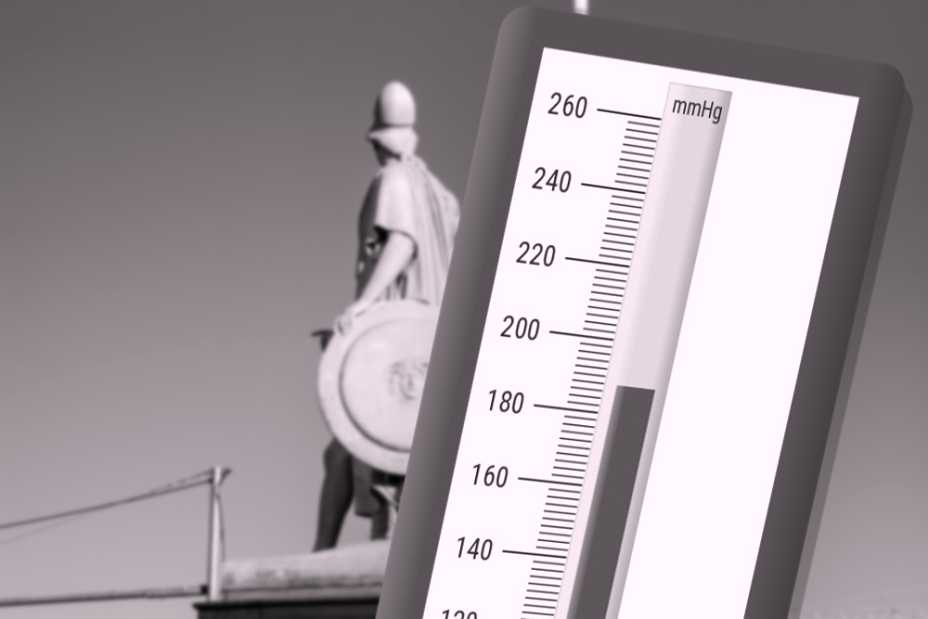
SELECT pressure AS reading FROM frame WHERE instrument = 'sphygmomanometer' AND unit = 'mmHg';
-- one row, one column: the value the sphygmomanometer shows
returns 188 mmHg
